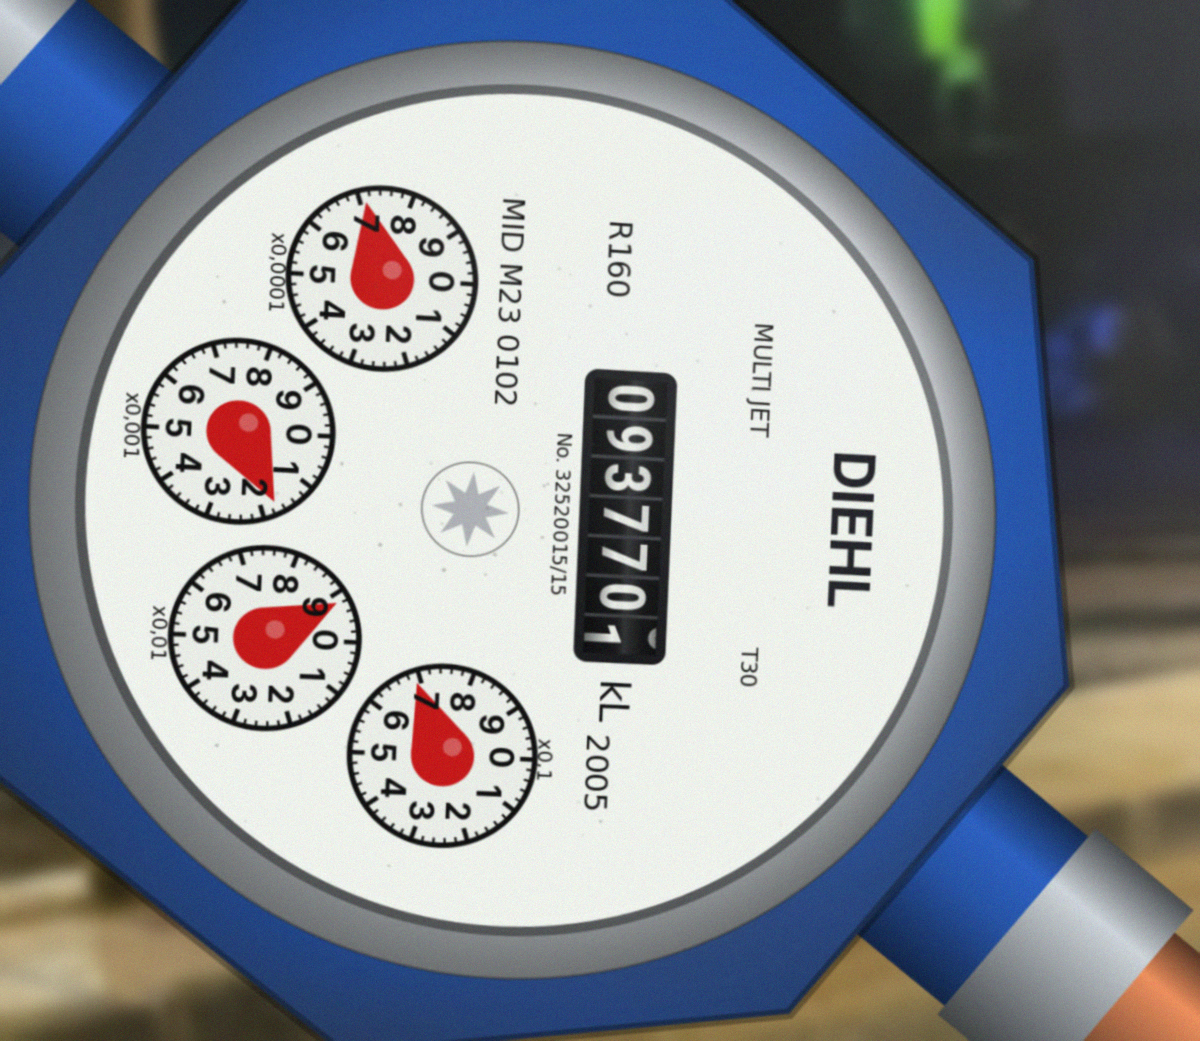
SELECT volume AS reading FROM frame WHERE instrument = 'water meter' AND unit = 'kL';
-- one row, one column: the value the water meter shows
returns 937700.6917 kL
